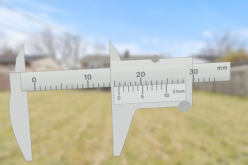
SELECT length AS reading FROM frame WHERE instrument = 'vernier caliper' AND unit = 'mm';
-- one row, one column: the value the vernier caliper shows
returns 15.8 mm
